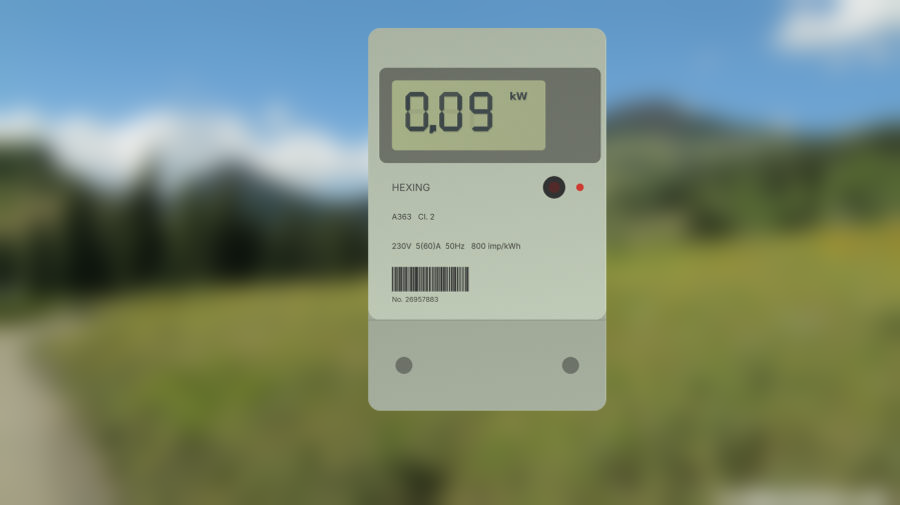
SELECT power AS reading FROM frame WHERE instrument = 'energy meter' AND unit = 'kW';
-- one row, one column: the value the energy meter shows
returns 0.09 kW
